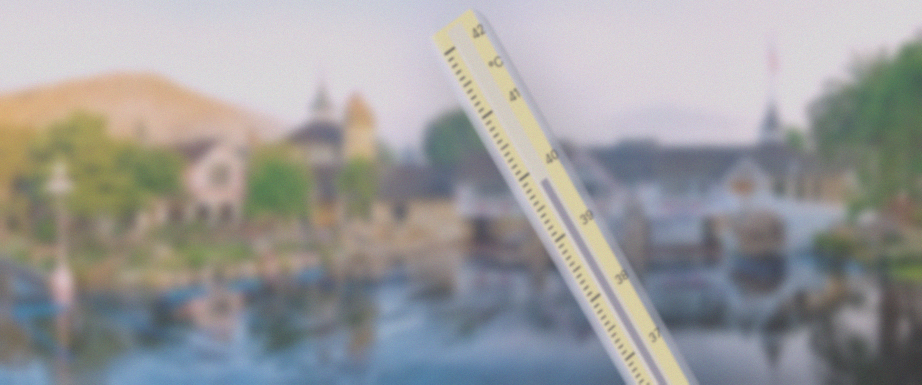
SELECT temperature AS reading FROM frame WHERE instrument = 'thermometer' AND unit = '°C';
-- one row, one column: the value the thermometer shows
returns 39.8 °C
